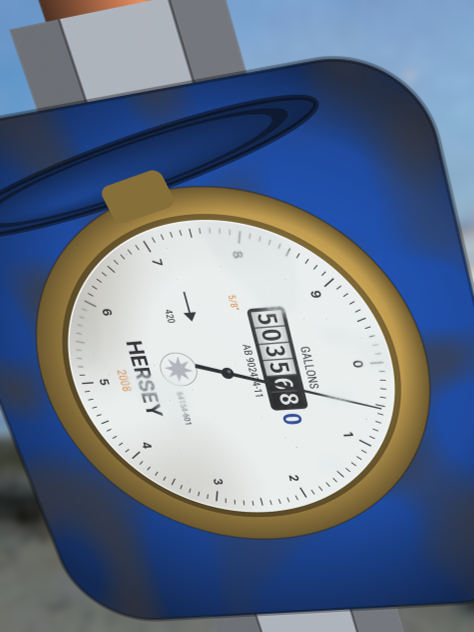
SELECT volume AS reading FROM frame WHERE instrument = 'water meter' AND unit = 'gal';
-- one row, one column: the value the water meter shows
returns 5035680.5 gal
